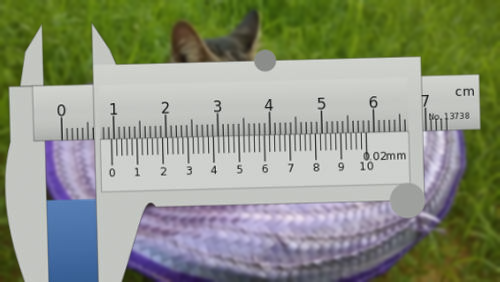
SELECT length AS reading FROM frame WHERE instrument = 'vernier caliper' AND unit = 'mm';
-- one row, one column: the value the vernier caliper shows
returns 9.5 mm
